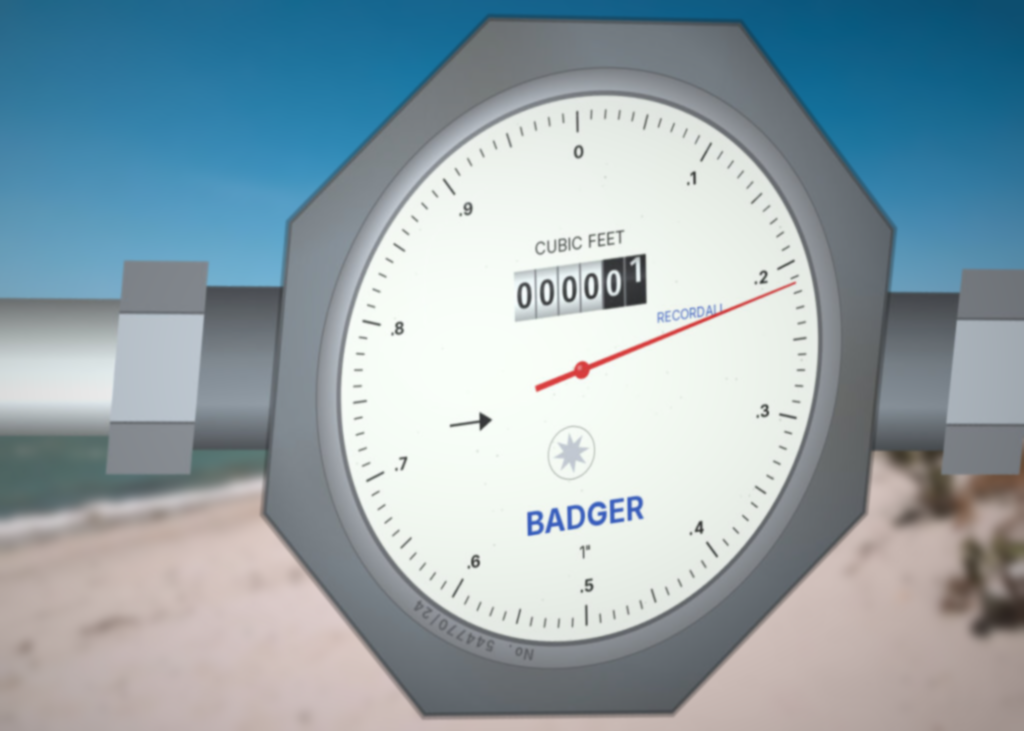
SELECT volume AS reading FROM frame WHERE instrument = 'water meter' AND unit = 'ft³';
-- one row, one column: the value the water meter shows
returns 1.21 ft³
